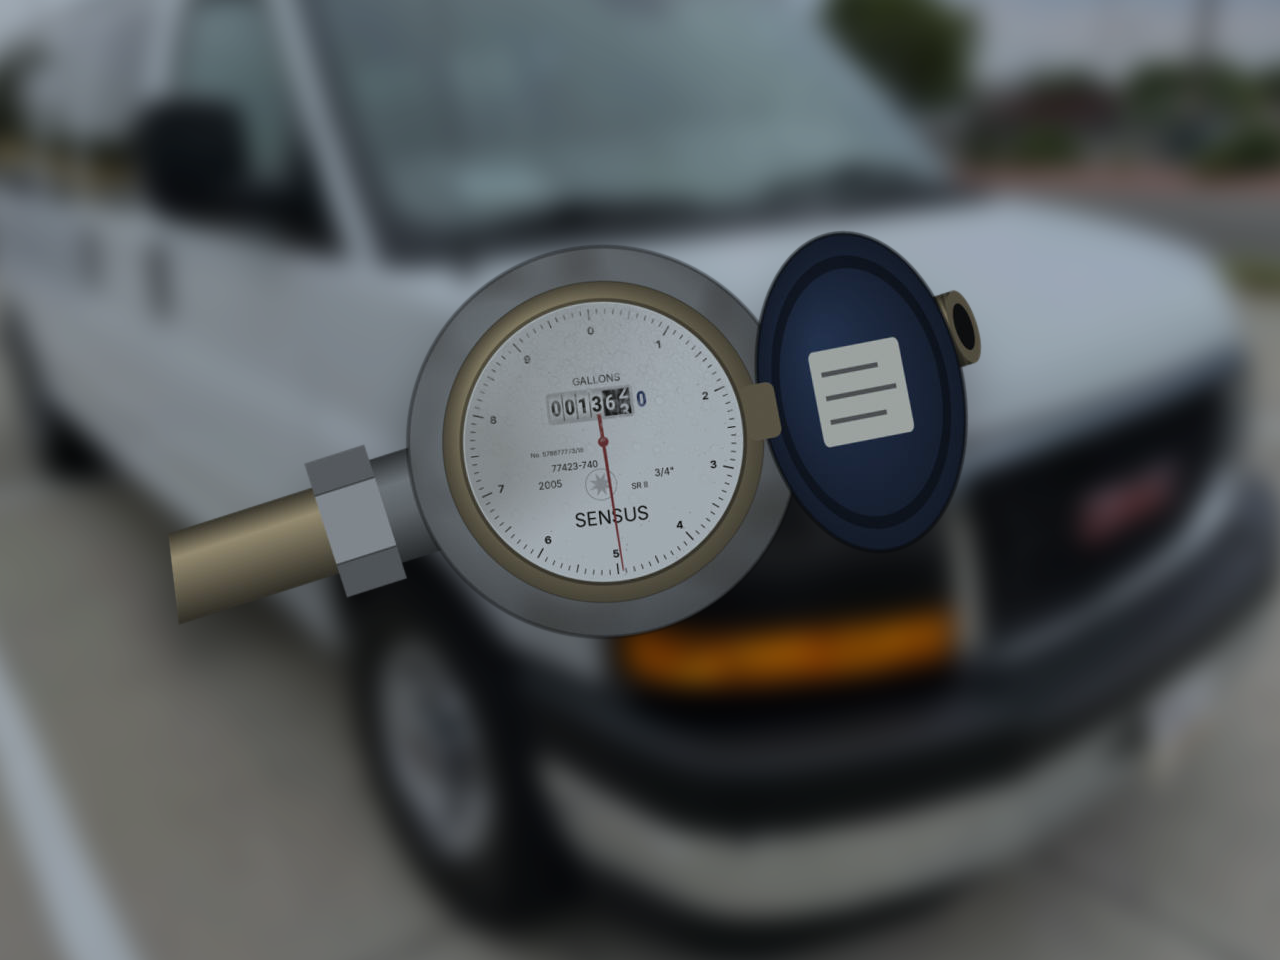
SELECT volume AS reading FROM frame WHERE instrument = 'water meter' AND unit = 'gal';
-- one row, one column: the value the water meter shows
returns 13624.9 gal
